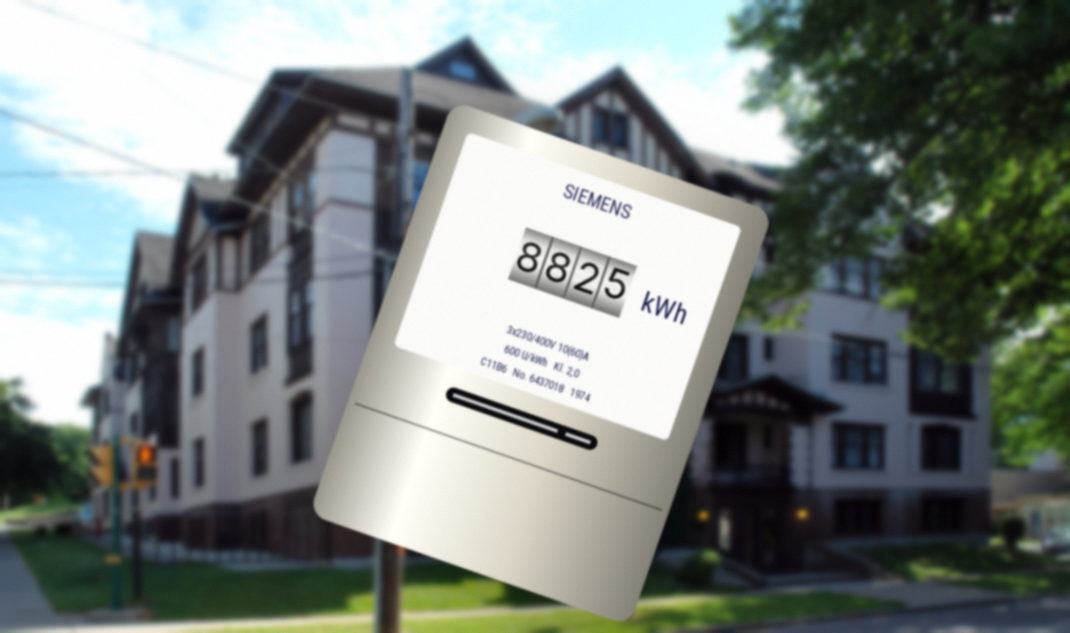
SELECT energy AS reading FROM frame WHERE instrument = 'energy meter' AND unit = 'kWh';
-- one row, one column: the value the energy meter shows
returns 8825 kWh
